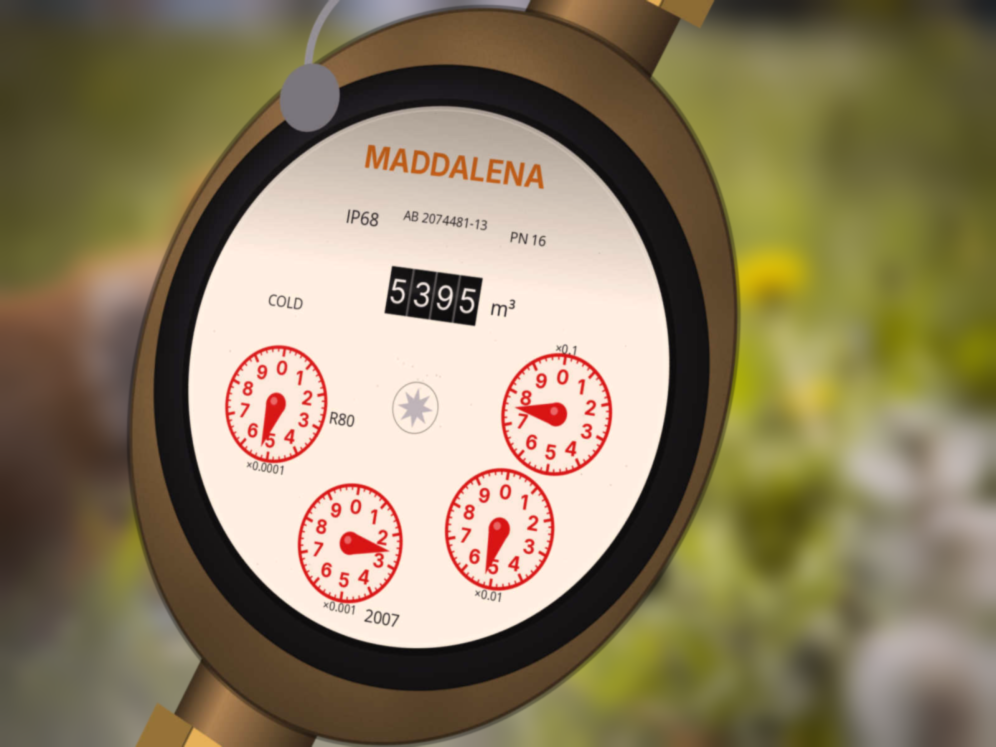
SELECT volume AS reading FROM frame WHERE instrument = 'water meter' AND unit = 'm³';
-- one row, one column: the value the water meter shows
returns 5395.7525 m³
